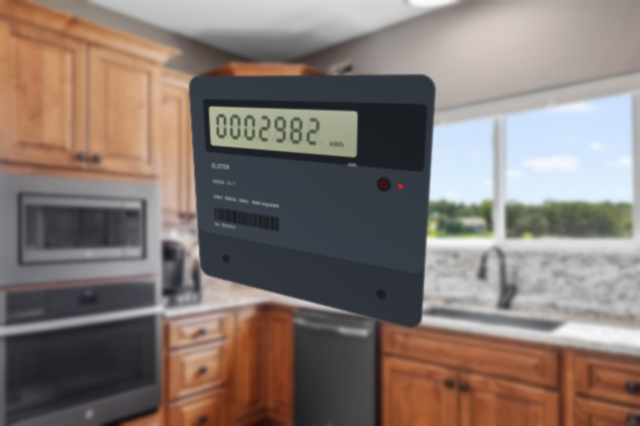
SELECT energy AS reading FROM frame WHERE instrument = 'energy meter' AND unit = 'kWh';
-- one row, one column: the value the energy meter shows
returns 2982 kWh
